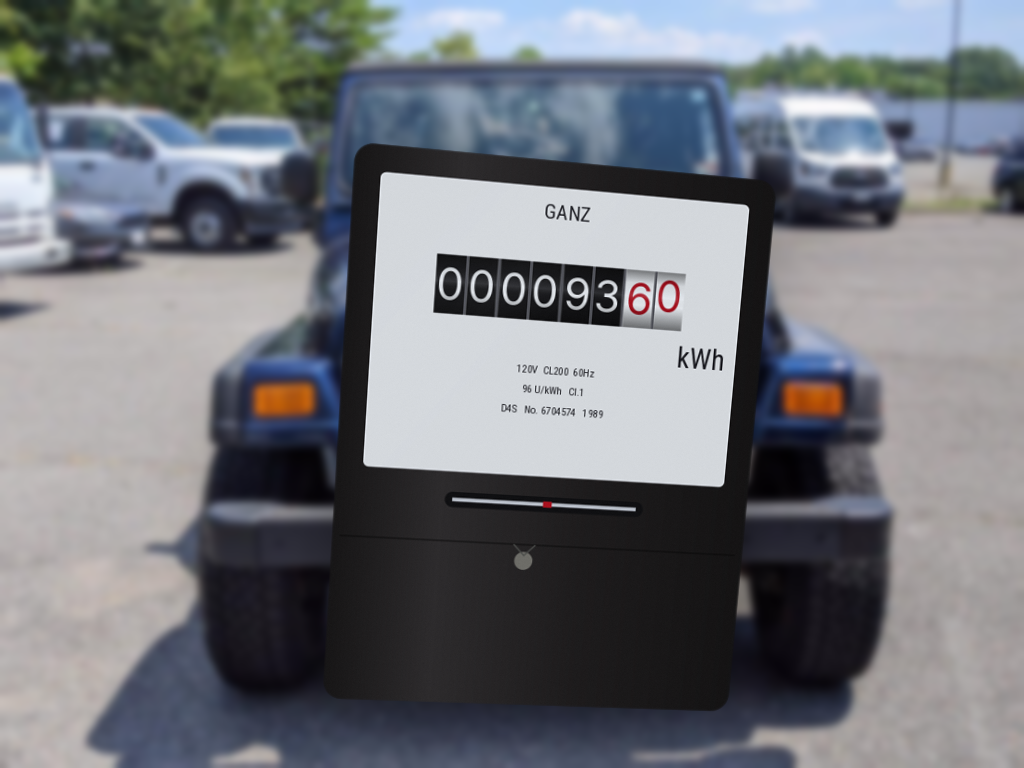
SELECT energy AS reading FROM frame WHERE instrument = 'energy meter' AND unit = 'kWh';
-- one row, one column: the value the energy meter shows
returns 93.60 kWh
